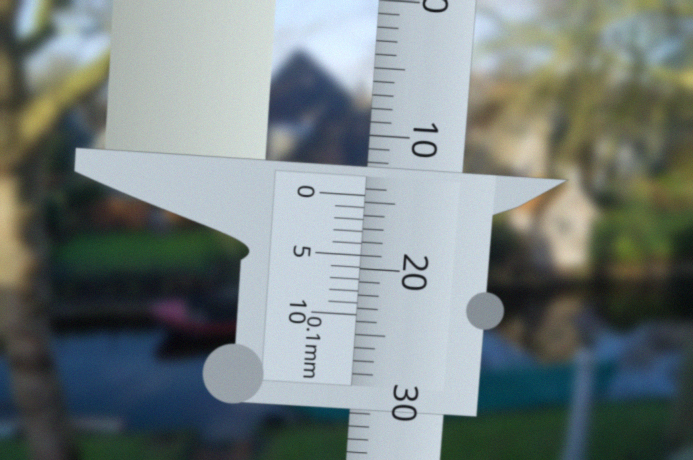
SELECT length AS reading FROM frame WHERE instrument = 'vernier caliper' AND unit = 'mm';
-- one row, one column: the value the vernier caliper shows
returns 14.5 mm
